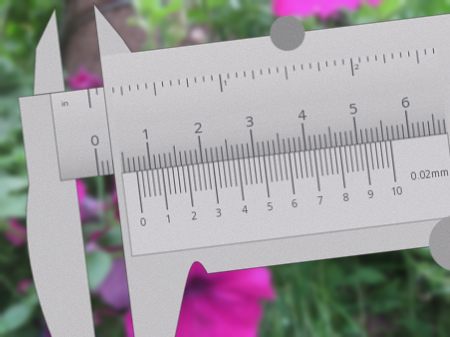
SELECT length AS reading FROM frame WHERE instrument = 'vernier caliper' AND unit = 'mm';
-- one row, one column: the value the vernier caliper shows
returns 7.4 mm
